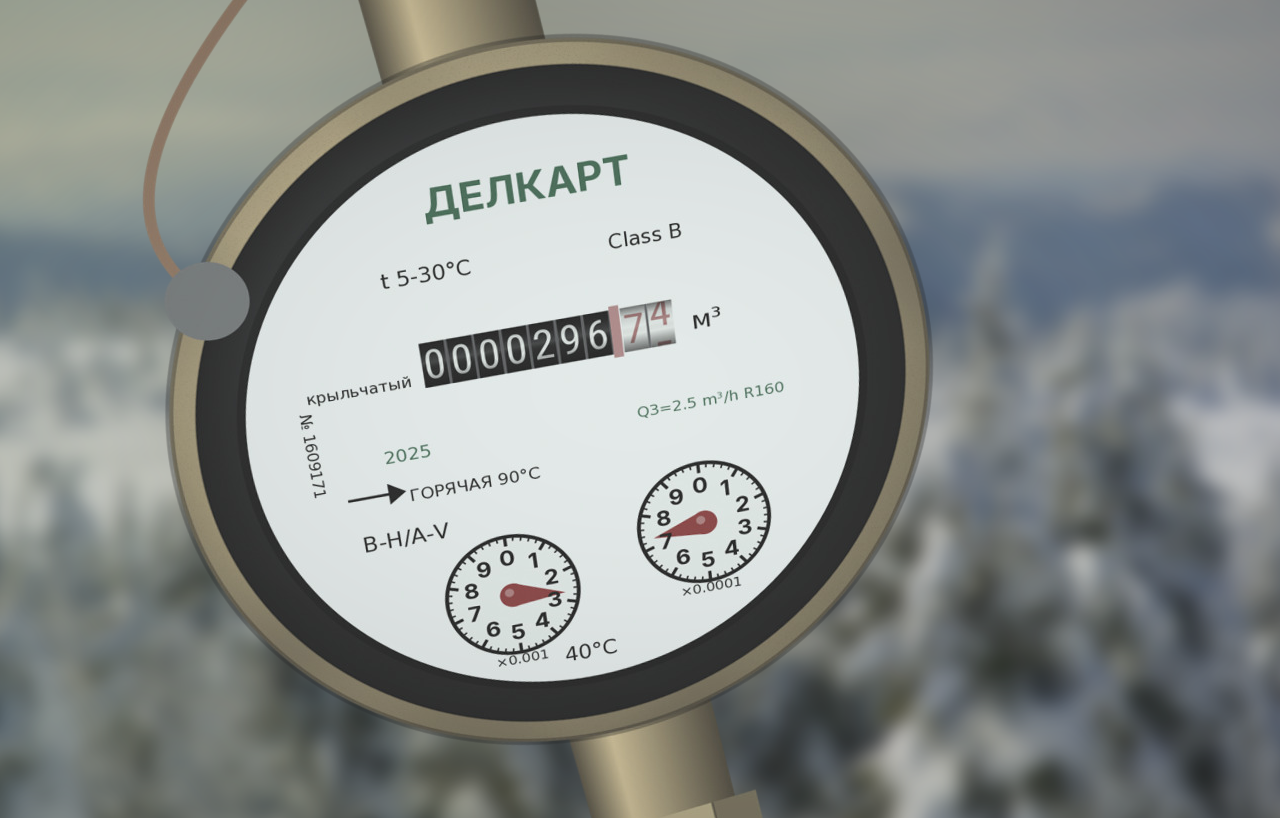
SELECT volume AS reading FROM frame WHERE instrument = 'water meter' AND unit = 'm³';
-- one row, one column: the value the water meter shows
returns 296.7427 m³
